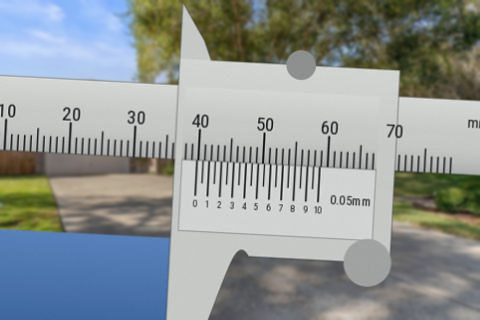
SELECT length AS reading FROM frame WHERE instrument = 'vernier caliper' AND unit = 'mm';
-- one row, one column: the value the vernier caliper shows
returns 39.8 mm
